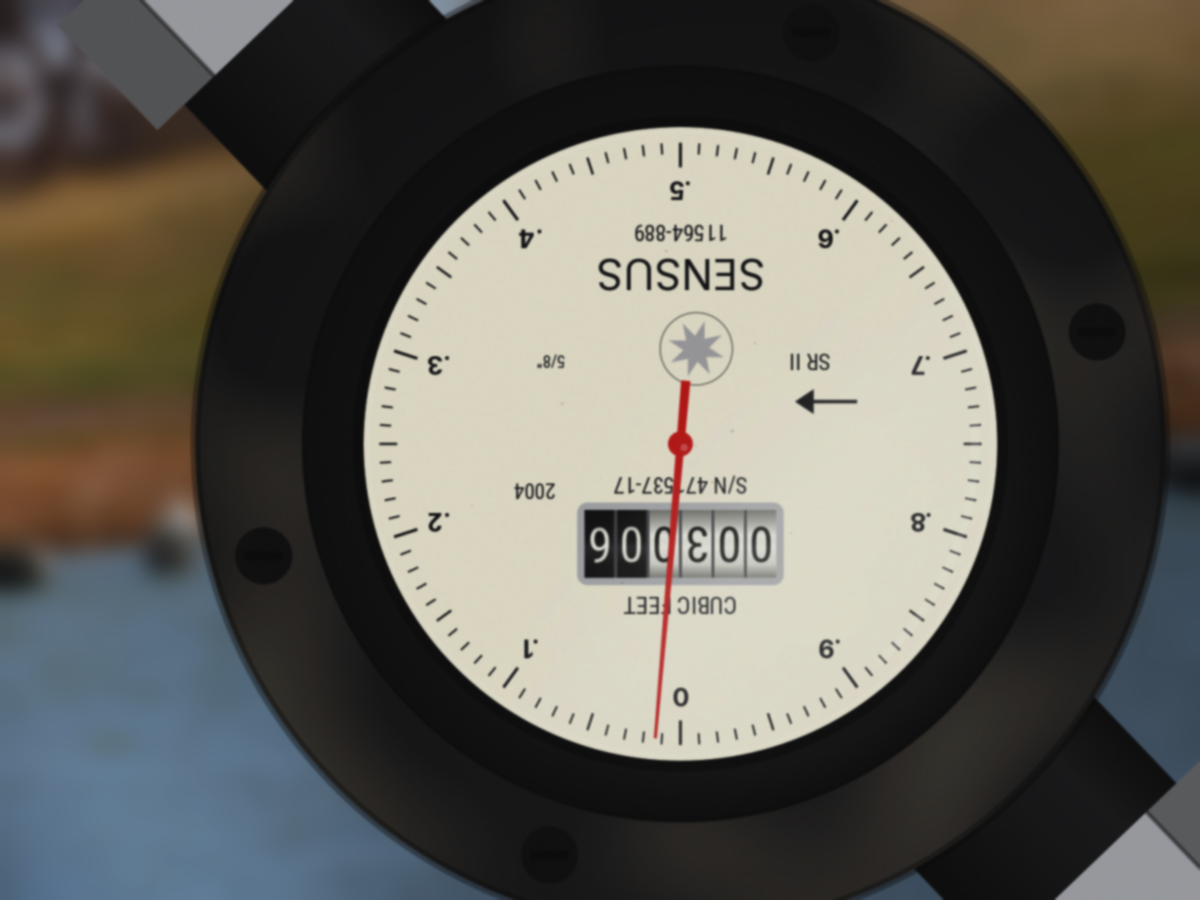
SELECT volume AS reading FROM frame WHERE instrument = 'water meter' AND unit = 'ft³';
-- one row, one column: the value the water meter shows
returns 3006.01 ft³
